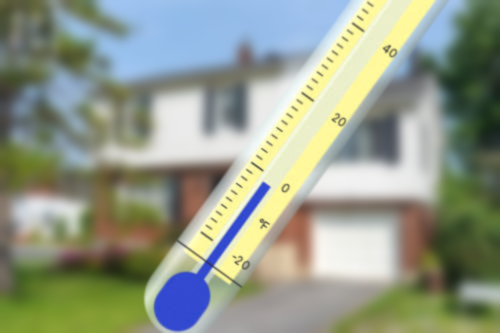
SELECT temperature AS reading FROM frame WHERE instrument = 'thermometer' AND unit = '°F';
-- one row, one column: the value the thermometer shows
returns -2 °F
